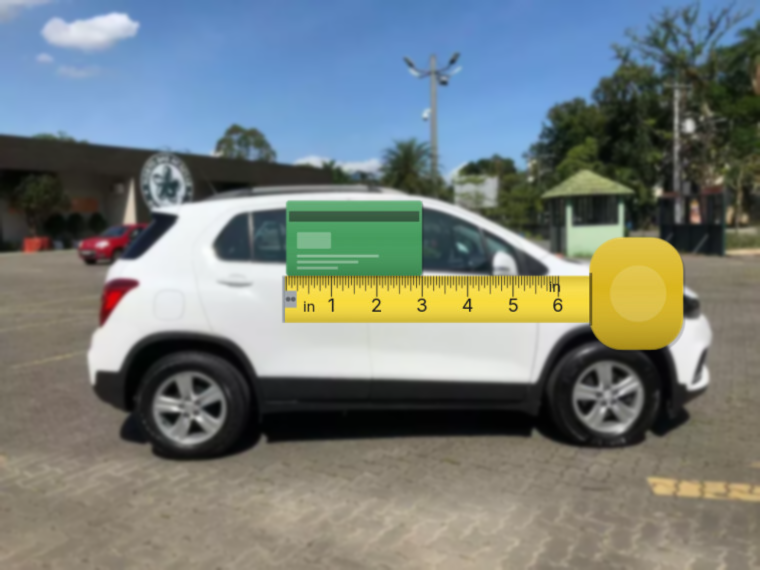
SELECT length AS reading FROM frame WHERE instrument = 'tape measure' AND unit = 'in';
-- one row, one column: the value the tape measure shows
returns 3 in
